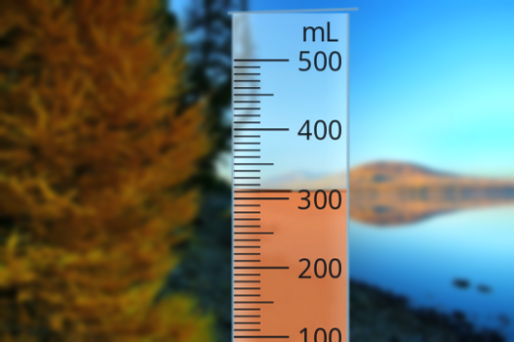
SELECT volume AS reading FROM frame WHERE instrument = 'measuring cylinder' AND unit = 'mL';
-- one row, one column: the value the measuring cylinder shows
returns 310 mL
